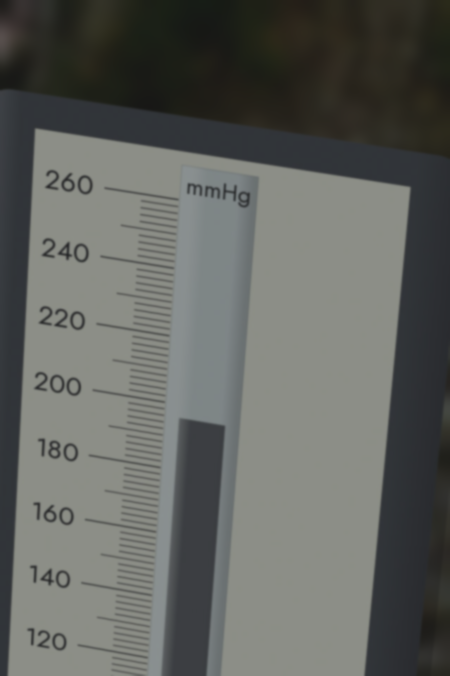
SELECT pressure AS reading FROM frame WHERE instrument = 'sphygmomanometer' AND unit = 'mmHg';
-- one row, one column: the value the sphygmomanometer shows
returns 196 mmHg
